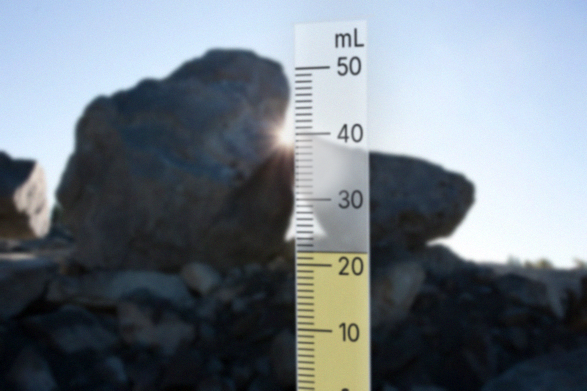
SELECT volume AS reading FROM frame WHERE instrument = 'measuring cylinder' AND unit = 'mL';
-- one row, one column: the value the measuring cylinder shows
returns 22 mL
